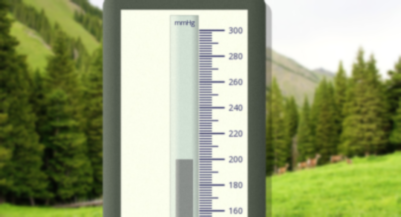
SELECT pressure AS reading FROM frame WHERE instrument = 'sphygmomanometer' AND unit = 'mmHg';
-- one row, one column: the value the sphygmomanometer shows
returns 200 mmHg
